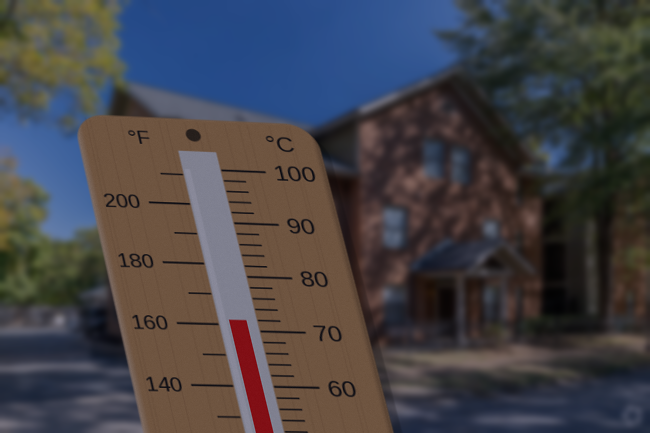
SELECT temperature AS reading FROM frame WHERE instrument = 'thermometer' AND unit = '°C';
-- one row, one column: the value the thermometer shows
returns 72 °C
